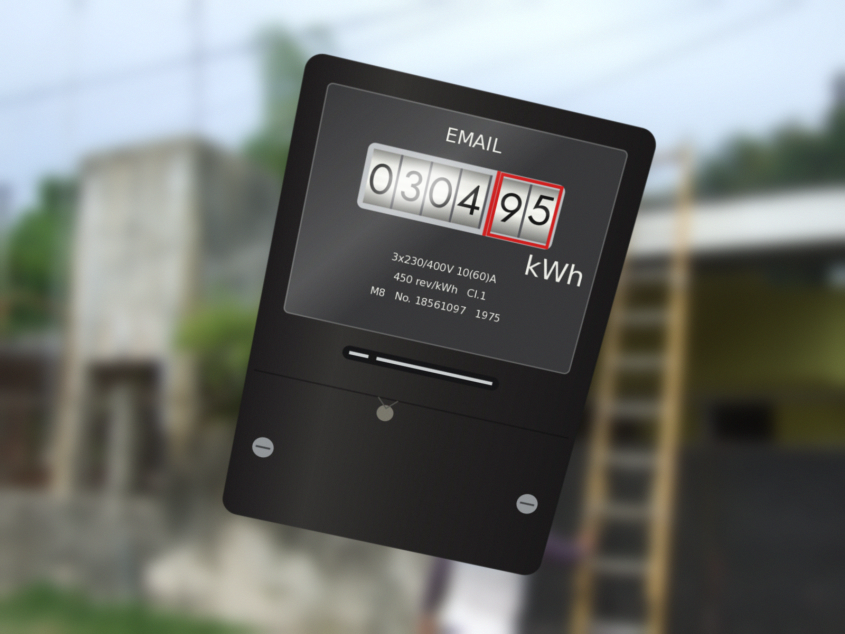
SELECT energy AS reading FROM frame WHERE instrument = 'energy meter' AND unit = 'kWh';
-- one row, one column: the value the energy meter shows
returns 304.95 kWh
